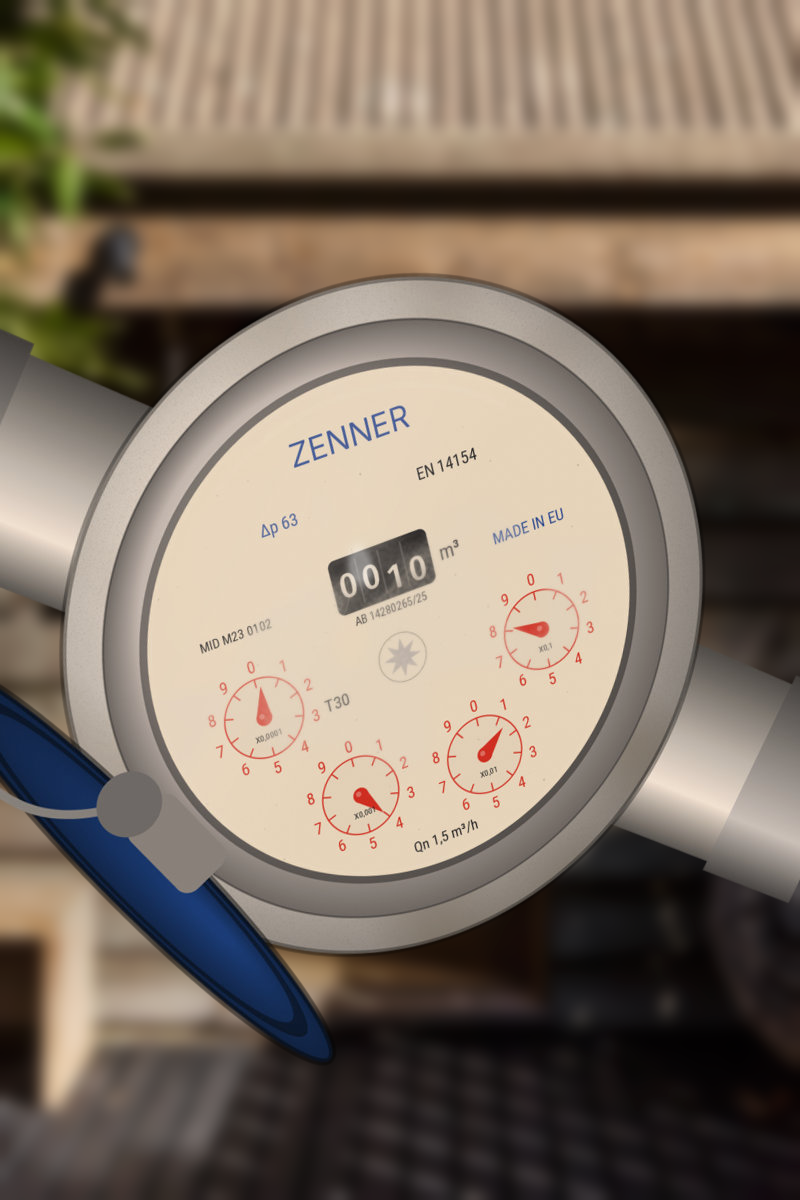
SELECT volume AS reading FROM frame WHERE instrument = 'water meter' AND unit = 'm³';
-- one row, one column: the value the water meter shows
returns 9.8140 m³
